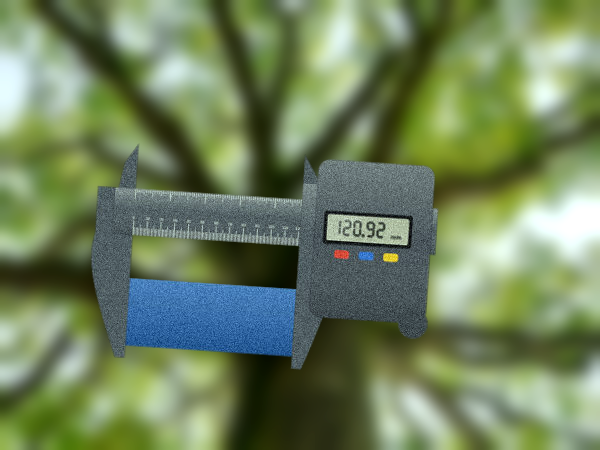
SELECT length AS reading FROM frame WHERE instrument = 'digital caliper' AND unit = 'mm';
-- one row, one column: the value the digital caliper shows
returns 120.92 mm
